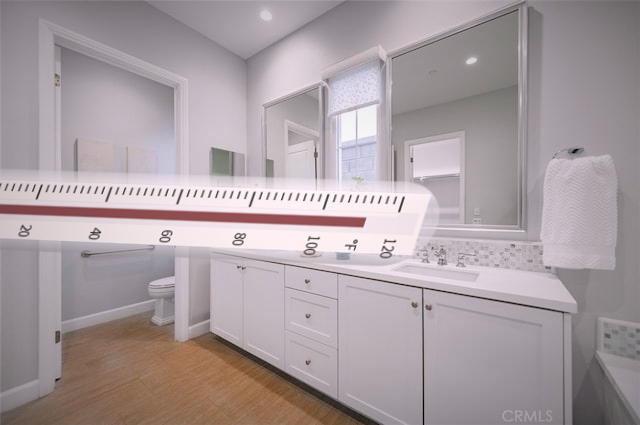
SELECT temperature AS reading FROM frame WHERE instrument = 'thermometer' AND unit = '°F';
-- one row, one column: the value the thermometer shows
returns 112 °F
